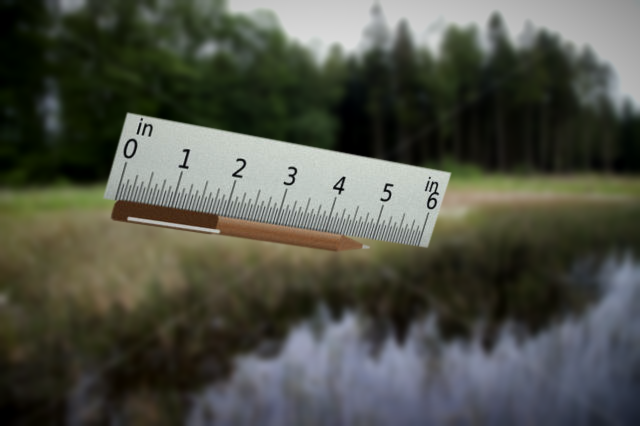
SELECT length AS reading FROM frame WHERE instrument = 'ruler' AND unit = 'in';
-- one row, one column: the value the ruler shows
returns 5 in
